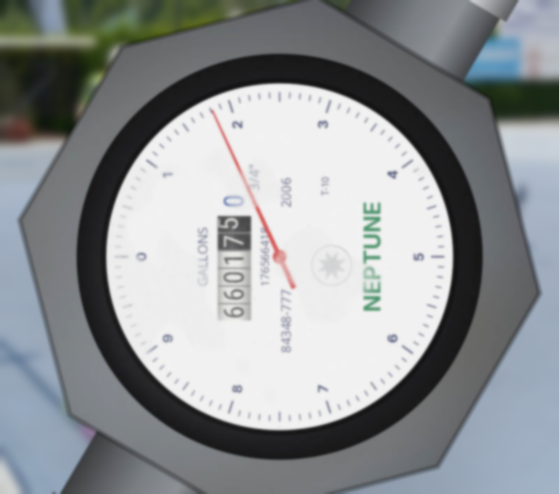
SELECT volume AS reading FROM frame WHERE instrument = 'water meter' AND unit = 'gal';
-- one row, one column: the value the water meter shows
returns 6601751.8 gal
